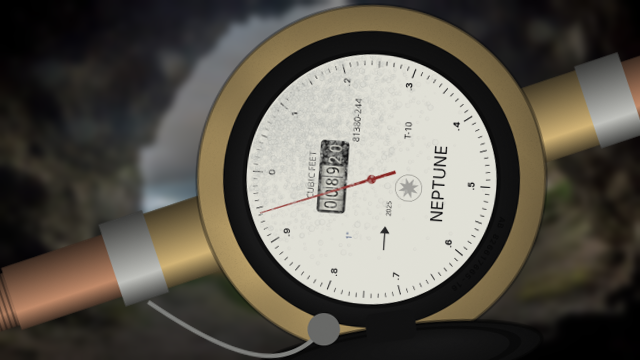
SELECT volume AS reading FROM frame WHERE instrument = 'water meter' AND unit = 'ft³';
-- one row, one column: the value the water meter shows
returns 8919.94 ft³
